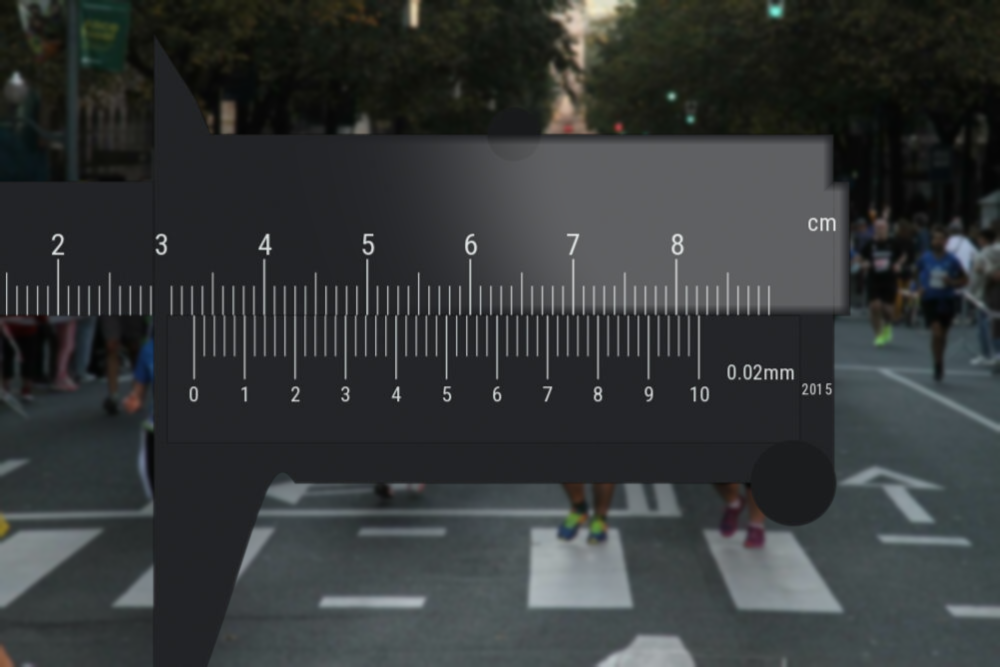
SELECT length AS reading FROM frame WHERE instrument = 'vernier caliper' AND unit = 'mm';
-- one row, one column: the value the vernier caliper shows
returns 33.2 mm
